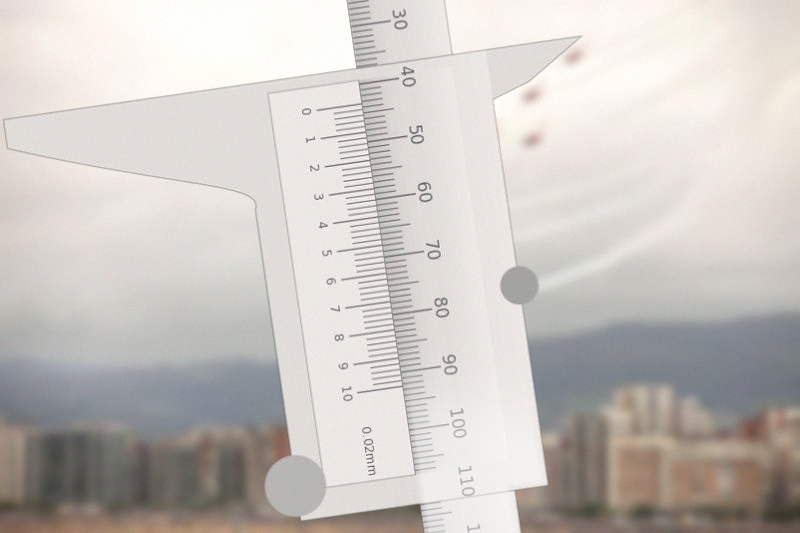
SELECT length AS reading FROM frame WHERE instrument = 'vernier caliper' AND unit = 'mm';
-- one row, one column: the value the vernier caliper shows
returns 43.4 mm
